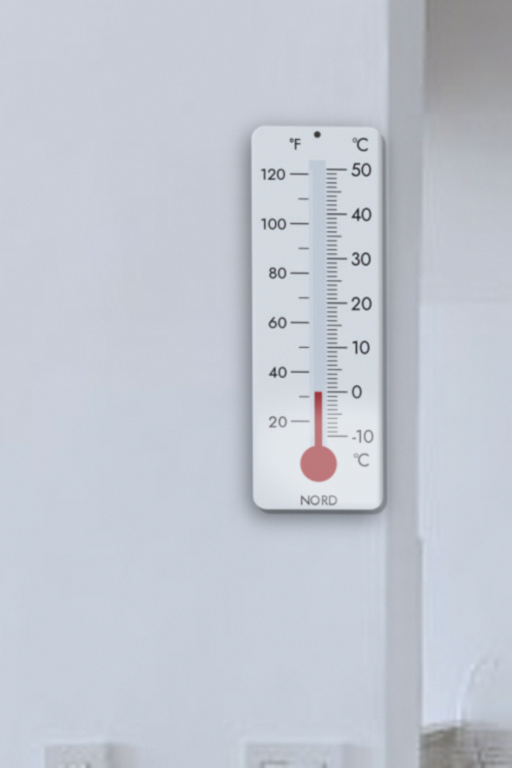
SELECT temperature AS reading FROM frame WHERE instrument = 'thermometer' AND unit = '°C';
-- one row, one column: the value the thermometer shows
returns 0 °C
